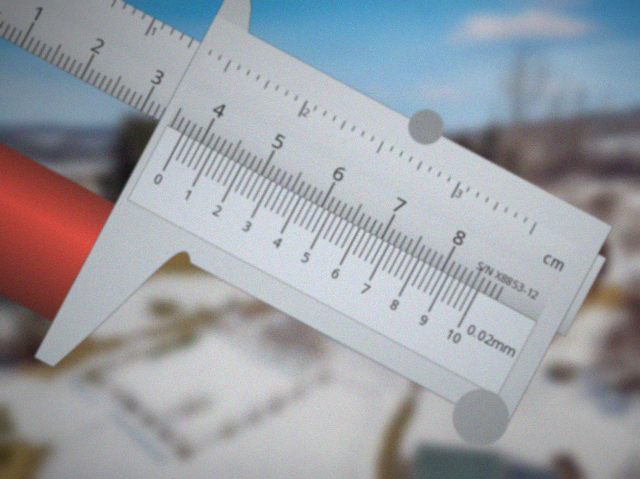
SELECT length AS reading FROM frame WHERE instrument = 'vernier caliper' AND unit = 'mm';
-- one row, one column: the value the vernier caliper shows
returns 37.0 mm
